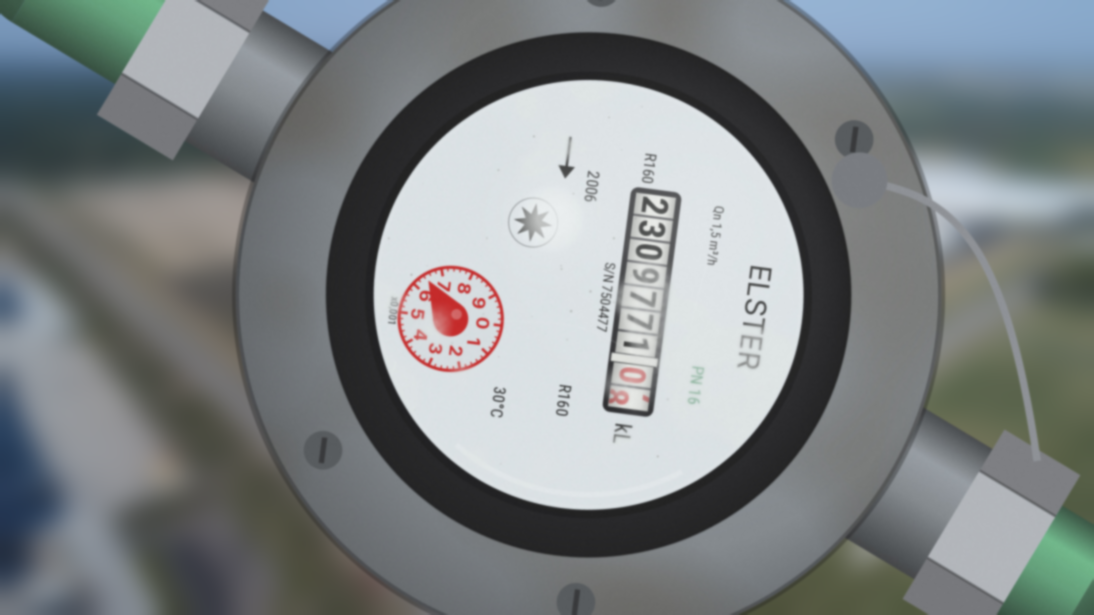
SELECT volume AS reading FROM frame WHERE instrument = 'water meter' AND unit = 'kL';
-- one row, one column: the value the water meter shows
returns 2309771.076 kL
